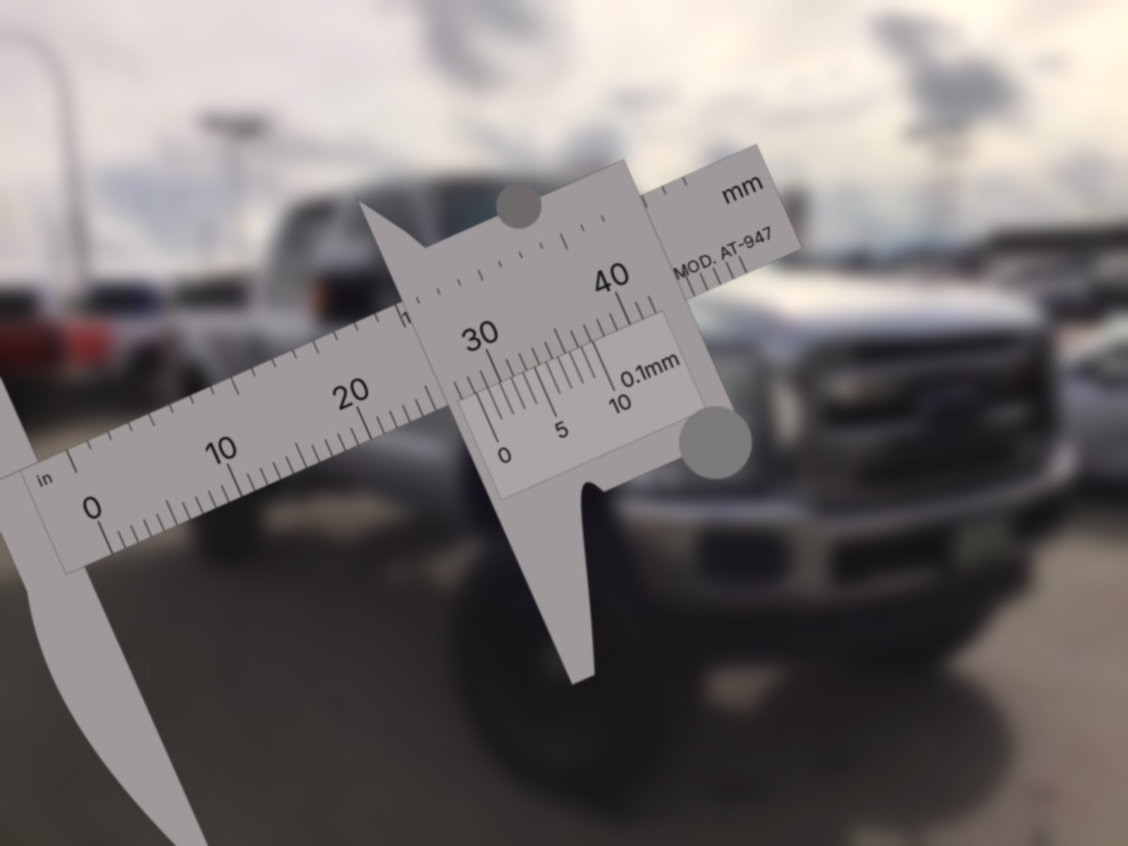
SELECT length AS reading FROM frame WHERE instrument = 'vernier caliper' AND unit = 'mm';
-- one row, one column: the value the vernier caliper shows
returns 28.1 mm
